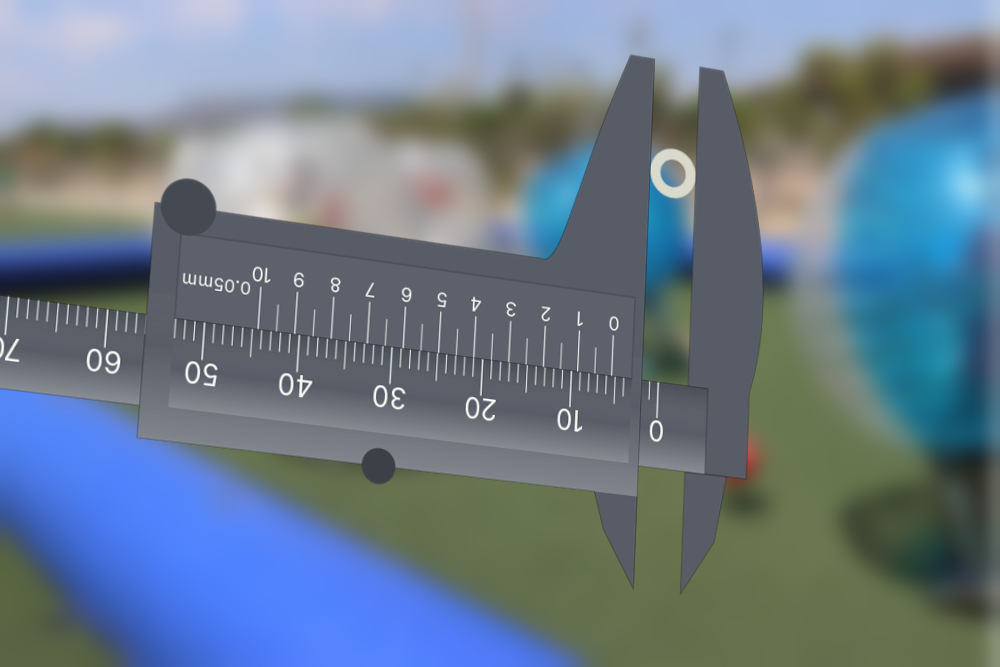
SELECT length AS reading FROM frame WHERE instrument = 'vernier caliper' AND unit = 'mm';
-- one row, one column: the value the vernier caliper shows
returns 5.4 mm
